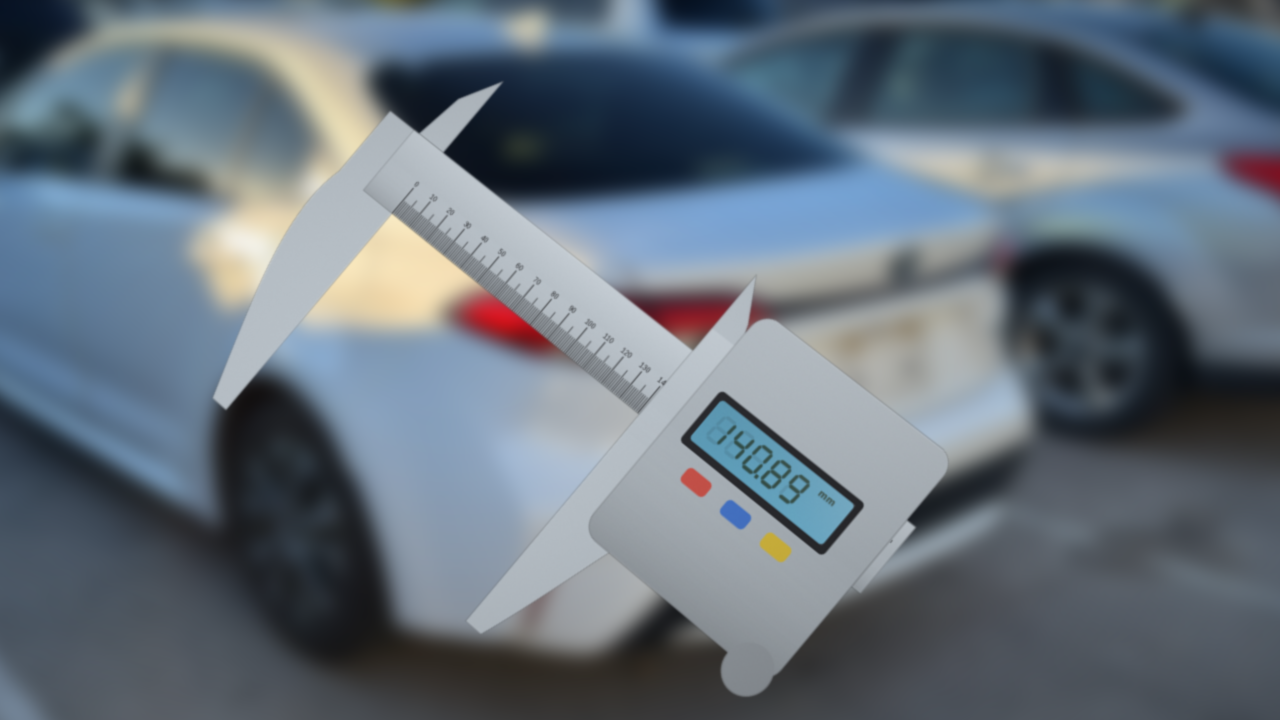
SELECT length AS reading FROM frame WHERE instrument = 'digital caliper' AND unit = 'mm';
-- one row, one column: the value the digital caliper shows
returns 140.89 mm
